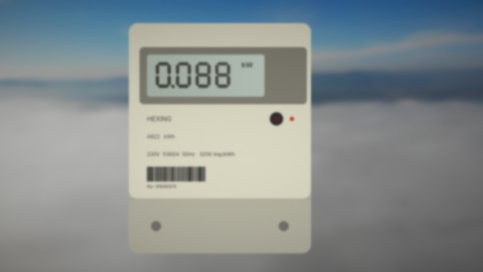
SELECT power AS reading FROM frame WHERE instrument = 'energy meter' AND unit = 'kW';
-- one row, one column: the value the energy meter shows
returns 0.088 kW
